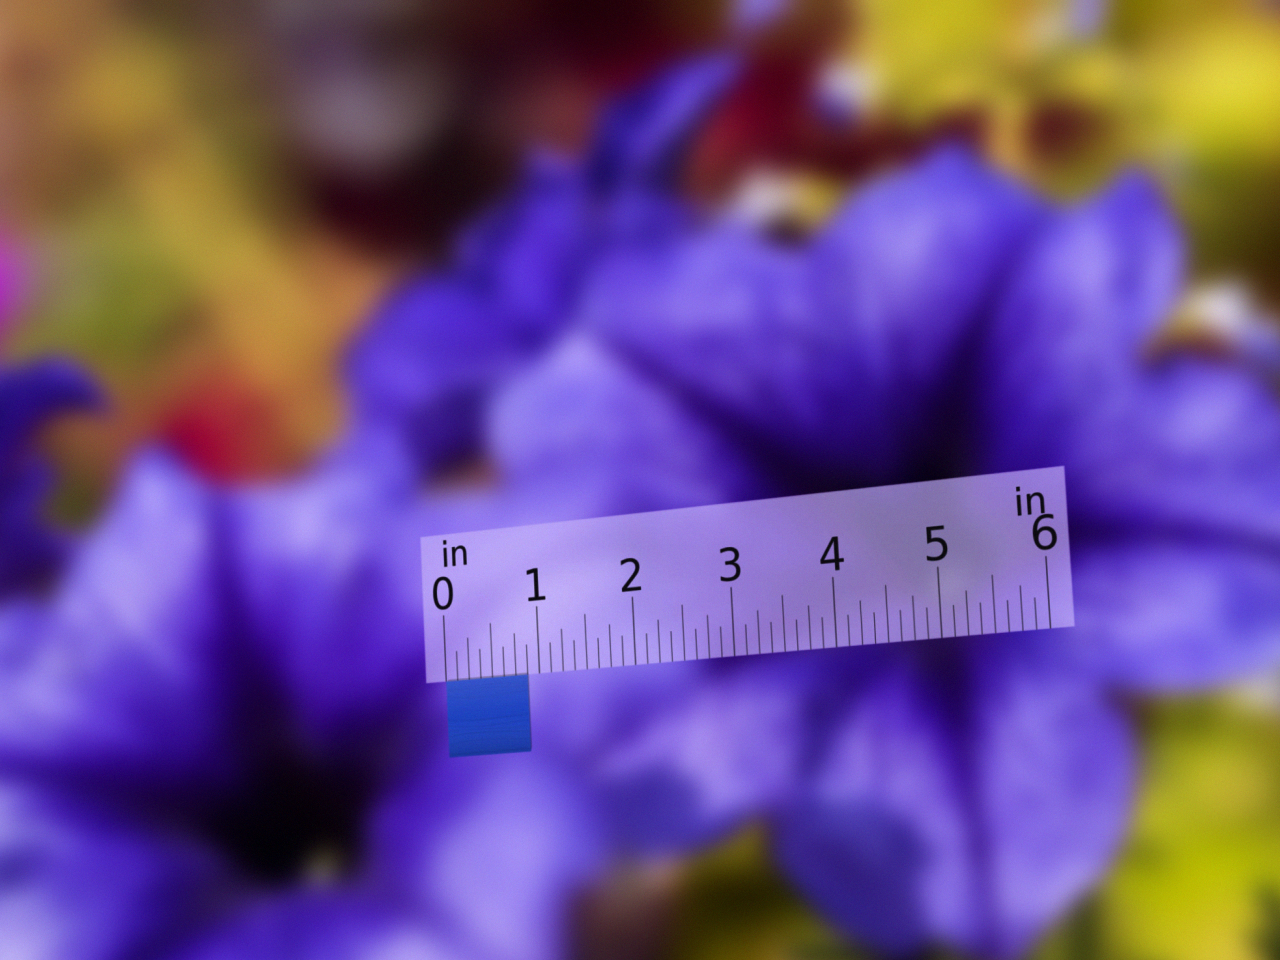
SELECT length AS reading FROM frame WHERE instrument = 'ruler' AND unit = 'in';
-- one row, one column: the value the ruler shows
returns 0.875 in
